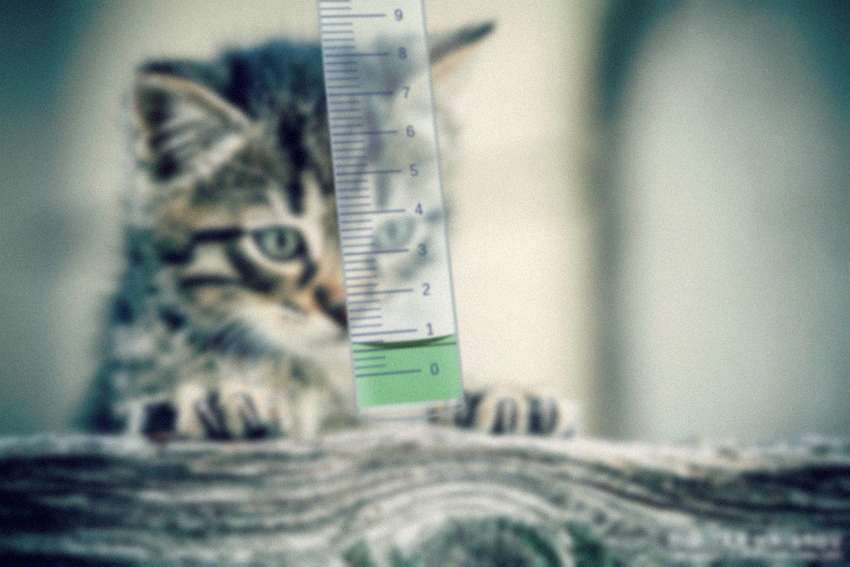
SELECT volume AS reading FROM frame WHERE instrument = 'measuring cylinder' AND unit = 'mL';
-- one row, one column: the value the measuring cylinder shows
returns 0.6 mL
